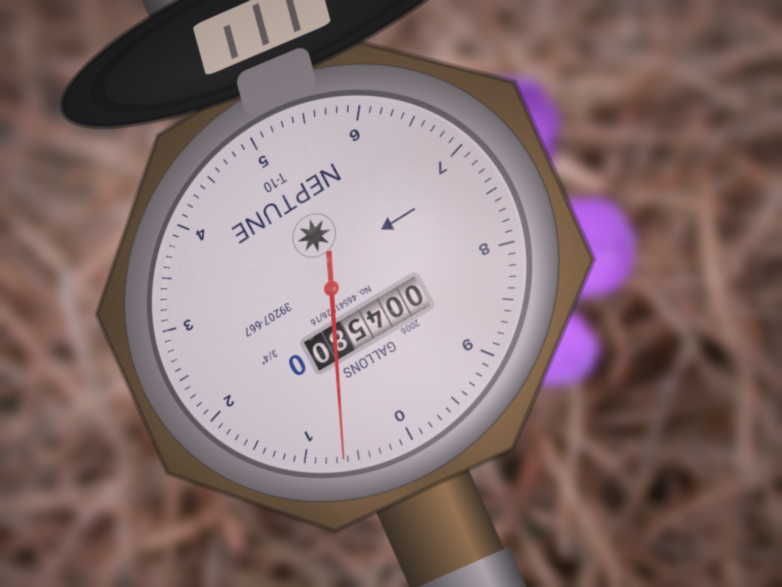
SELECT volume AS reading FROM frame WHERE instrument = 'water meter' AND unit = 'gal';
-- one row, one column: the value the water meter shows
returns 45800.6 gal
